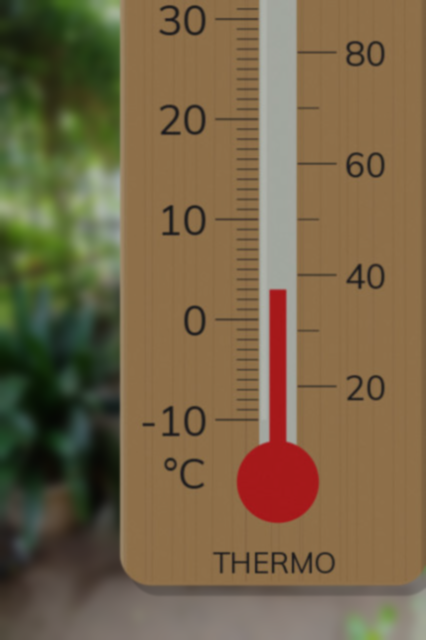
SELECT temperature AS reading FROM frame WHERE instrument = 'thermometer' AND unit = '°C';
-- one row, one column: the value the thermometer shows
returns 3 °C
